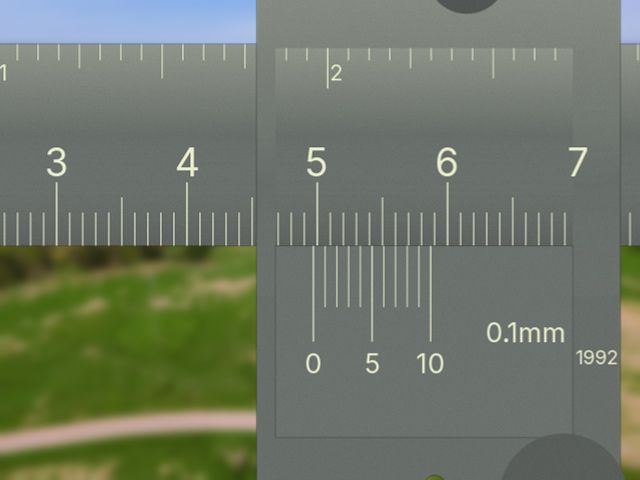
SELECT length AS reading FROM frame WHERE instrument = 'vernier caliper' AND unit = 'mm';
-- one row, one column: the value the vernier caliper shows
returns 49.7 mm
